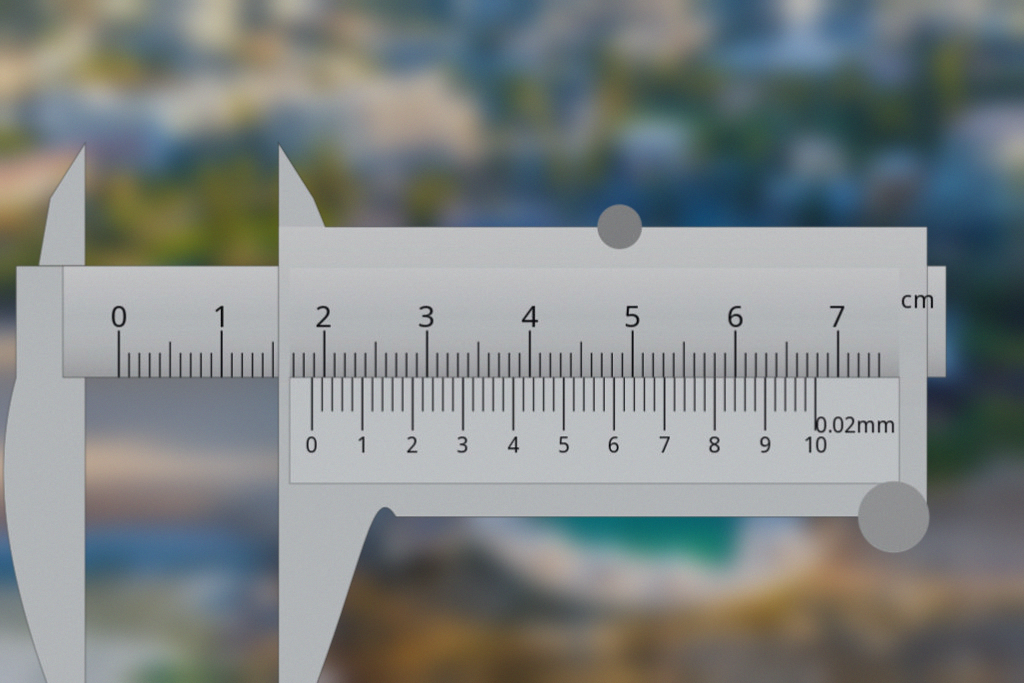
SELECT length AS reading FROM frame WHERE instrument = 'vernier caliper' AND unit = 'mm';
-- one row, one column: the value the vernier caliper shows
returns 18.8 mm
